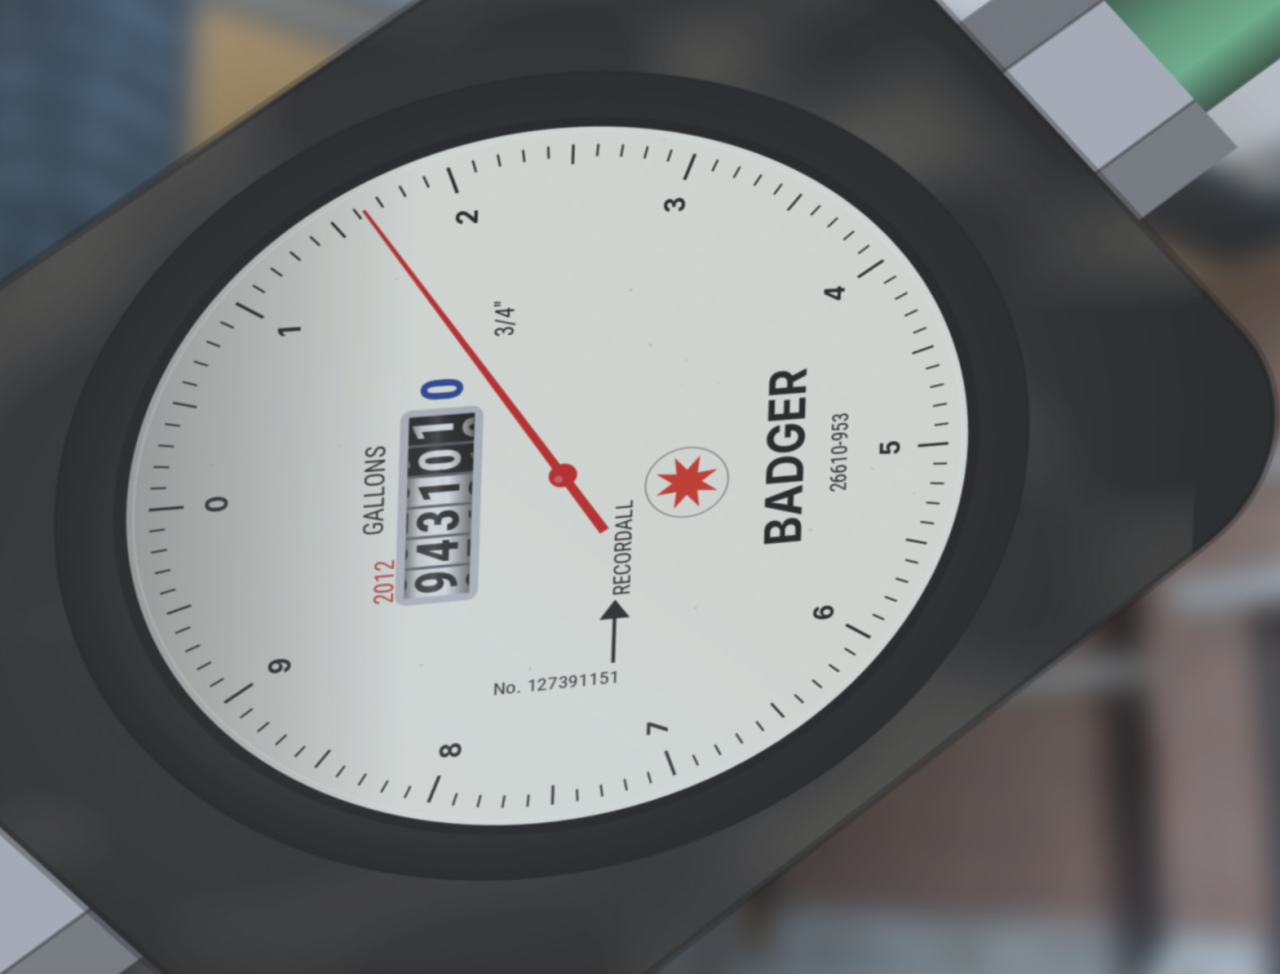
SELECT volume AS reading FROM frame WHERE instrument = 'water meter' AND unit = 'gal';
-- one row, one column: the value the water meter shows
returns 9431011.6 gal
